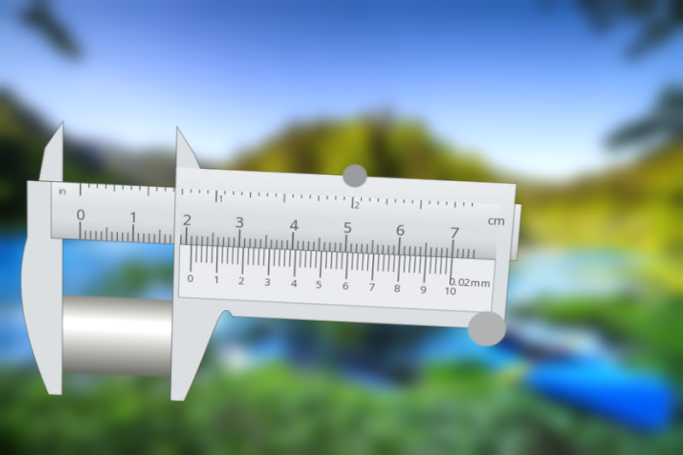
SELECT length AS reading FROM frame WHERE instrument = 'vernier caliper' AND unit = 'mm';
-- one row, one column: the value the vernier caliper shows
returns 21.0 mm
